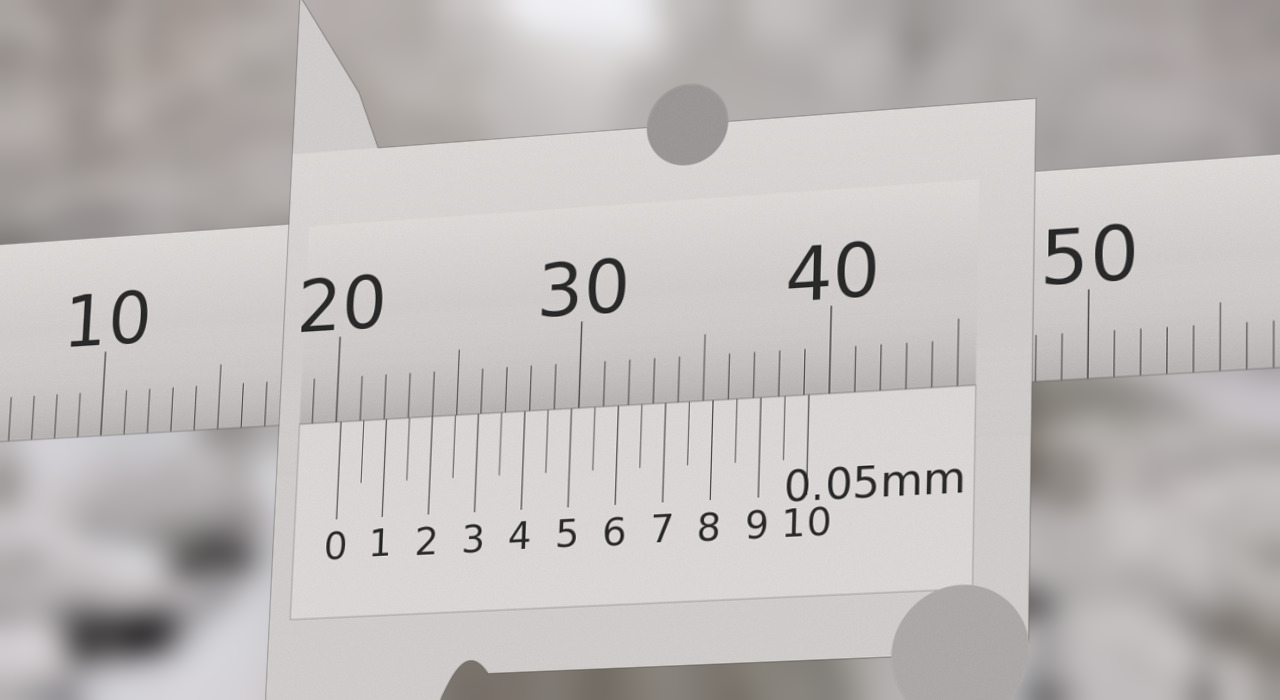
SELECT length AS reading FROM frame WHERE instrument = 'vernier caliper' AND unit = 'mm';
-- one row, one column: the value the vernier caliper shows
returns 20.20 mm
